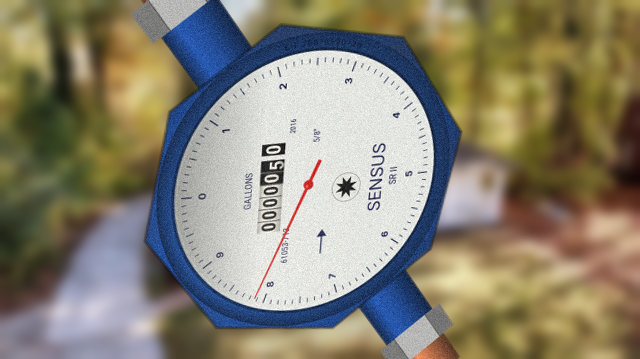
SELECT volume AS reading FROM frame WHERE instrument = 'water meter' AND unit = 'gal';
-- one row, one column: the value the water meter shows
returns 48.1 gal
